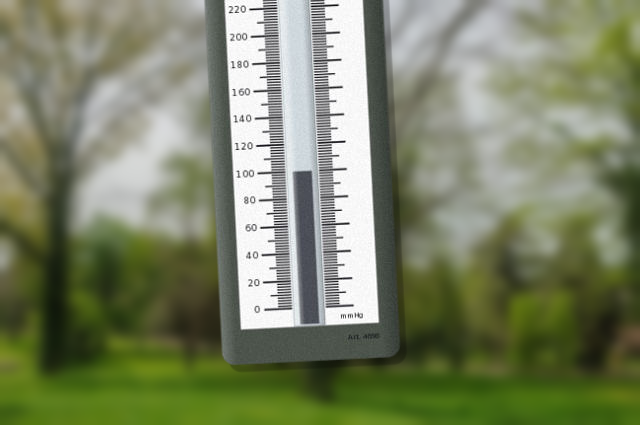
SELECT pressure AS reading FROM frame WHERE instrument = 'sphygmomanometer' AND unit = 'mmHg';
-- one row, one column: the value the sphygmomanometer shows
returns 100 mmHg
